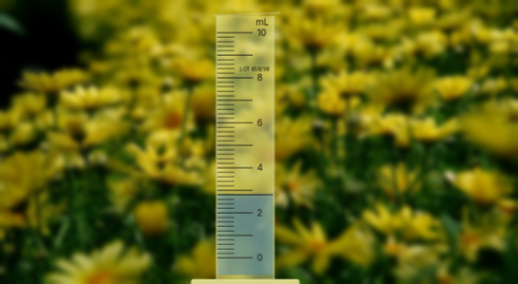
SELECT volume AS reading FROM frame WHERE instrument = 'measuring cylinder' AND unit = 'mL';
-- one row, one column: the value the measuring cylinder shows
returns 2.8 mL
